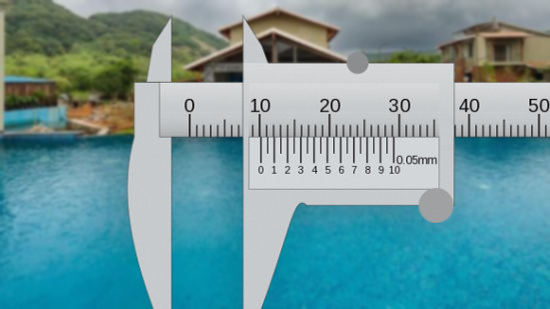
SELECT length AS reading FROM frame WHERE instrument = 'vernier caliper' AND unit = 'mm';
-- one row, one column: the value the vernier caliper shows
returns 10.2 mm
